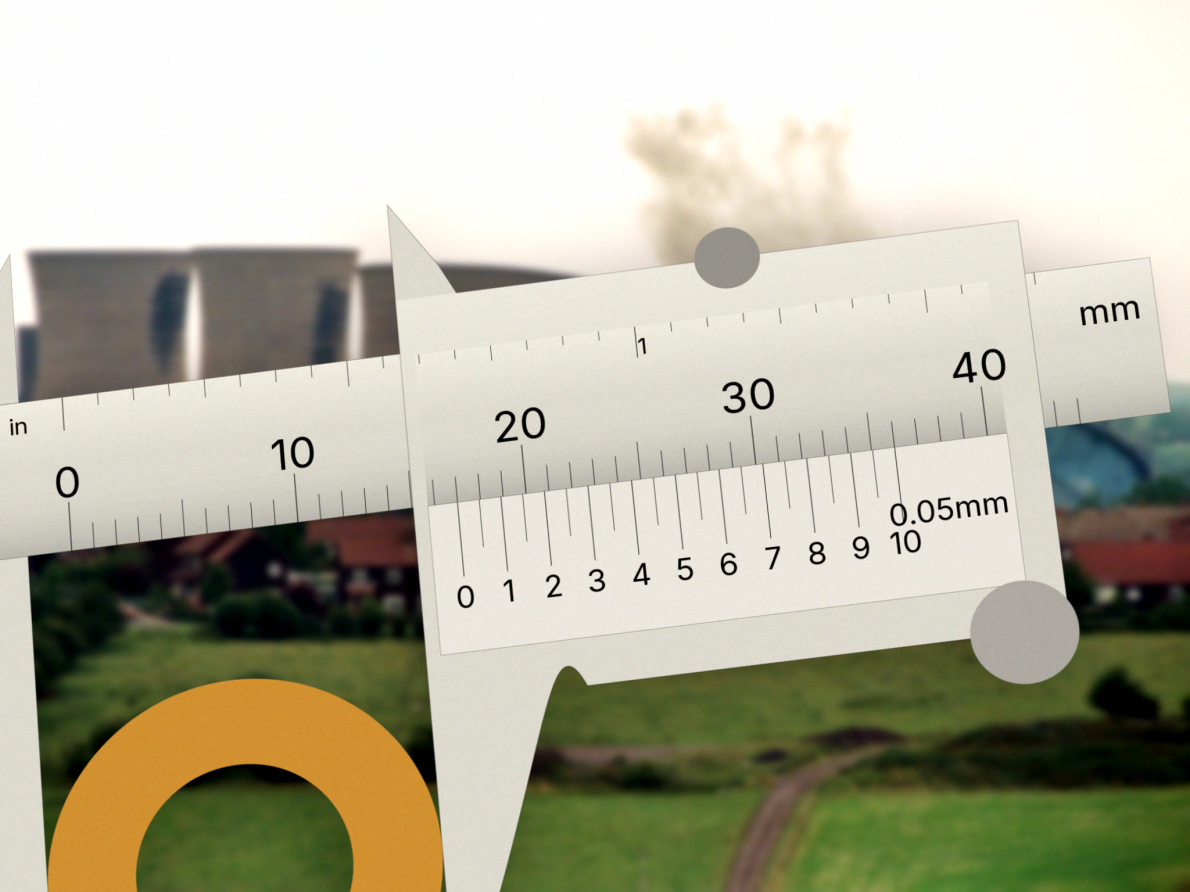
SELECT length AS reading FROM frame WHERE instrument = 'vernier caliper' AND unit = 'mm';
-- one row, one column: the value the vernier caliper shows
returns 17.00 mm
